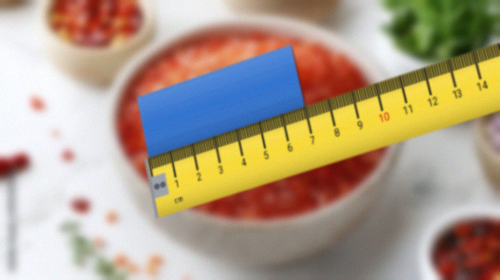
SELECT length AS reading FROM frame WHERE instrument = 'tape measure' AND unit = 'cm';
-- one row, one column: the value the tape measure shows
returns 7 cm
